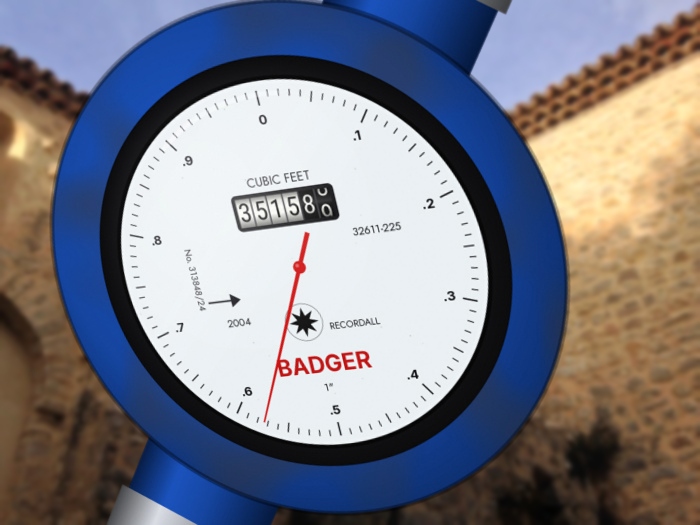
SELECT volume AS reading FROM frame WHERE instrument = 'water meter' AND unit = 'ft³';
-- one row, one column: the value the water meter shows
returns 351588.57 ft³
